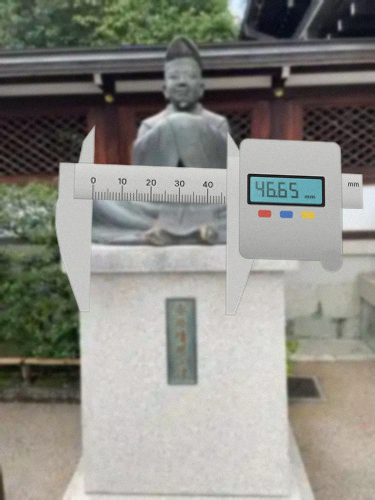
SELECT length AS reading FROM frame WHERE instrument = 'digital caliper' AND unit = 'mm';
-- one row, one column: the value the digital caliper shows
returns 46.65 mm
